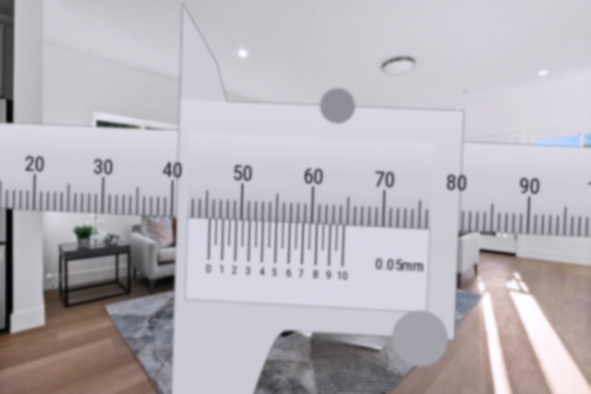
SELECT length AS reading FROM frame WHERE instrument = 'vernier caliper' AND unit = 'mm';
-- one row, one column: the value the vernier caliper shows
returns 45.5 mm
